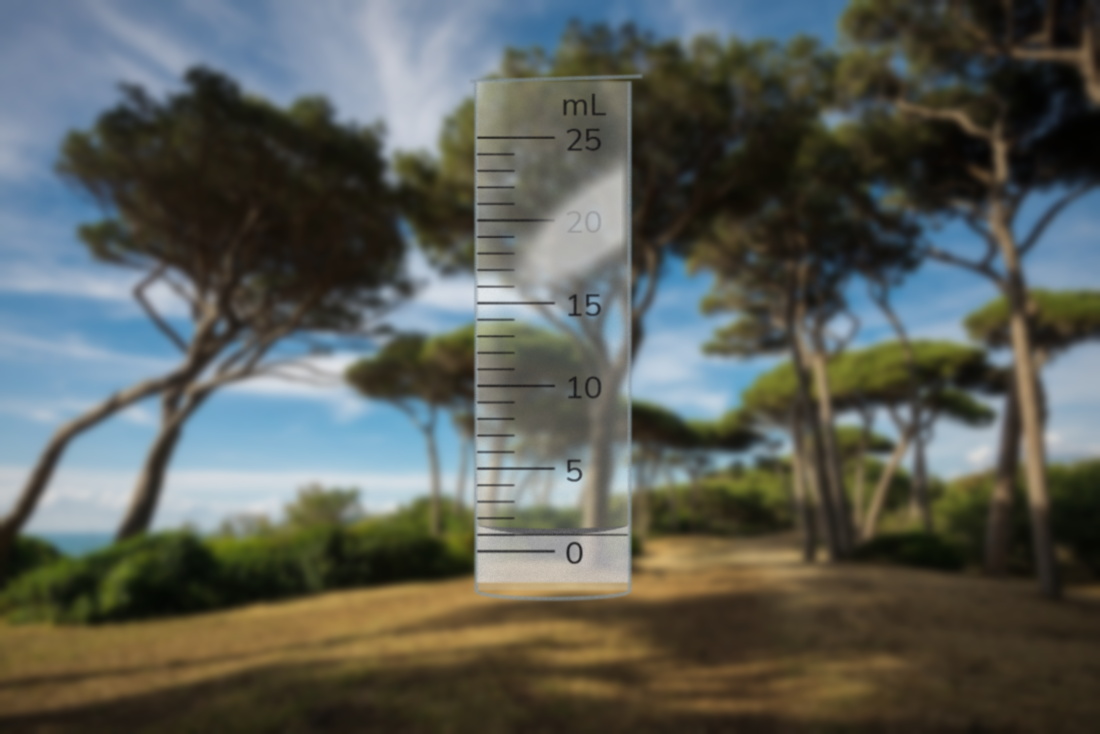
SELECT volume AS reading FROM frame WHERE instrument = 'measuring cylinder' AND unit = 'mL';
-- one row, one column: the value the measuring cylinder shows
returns 1 mL
